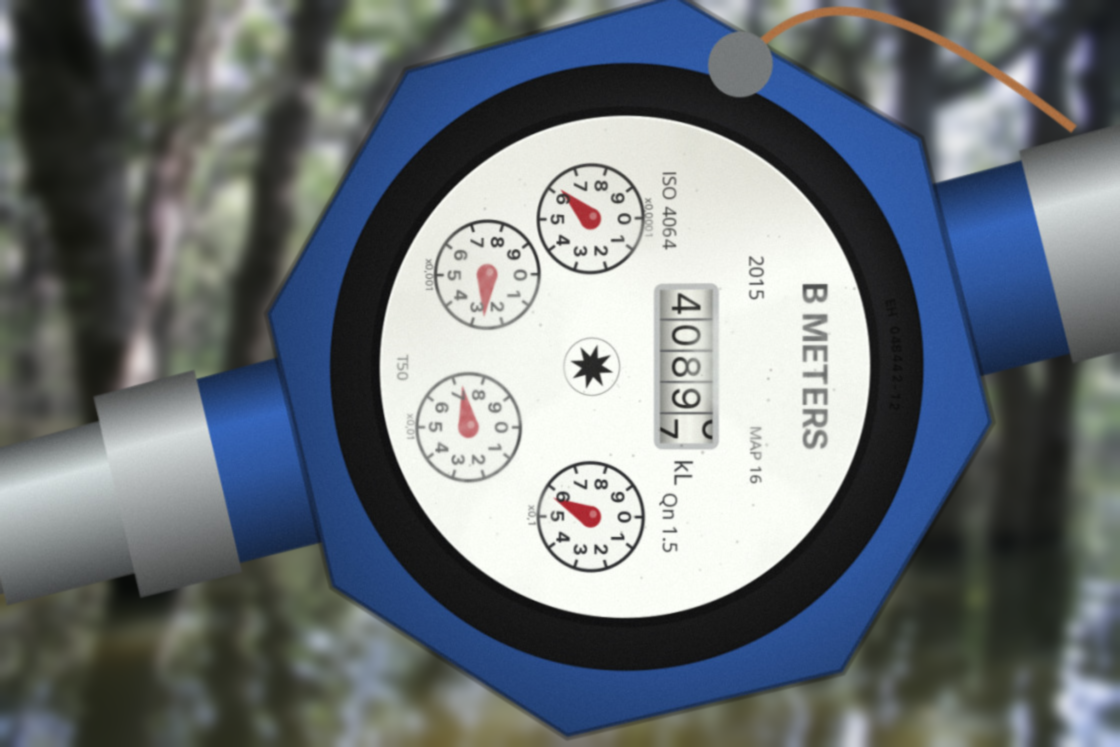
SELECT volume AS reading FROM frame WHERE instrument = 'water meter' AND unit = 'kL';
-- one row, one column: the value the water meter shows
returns 40896.5726 kL
